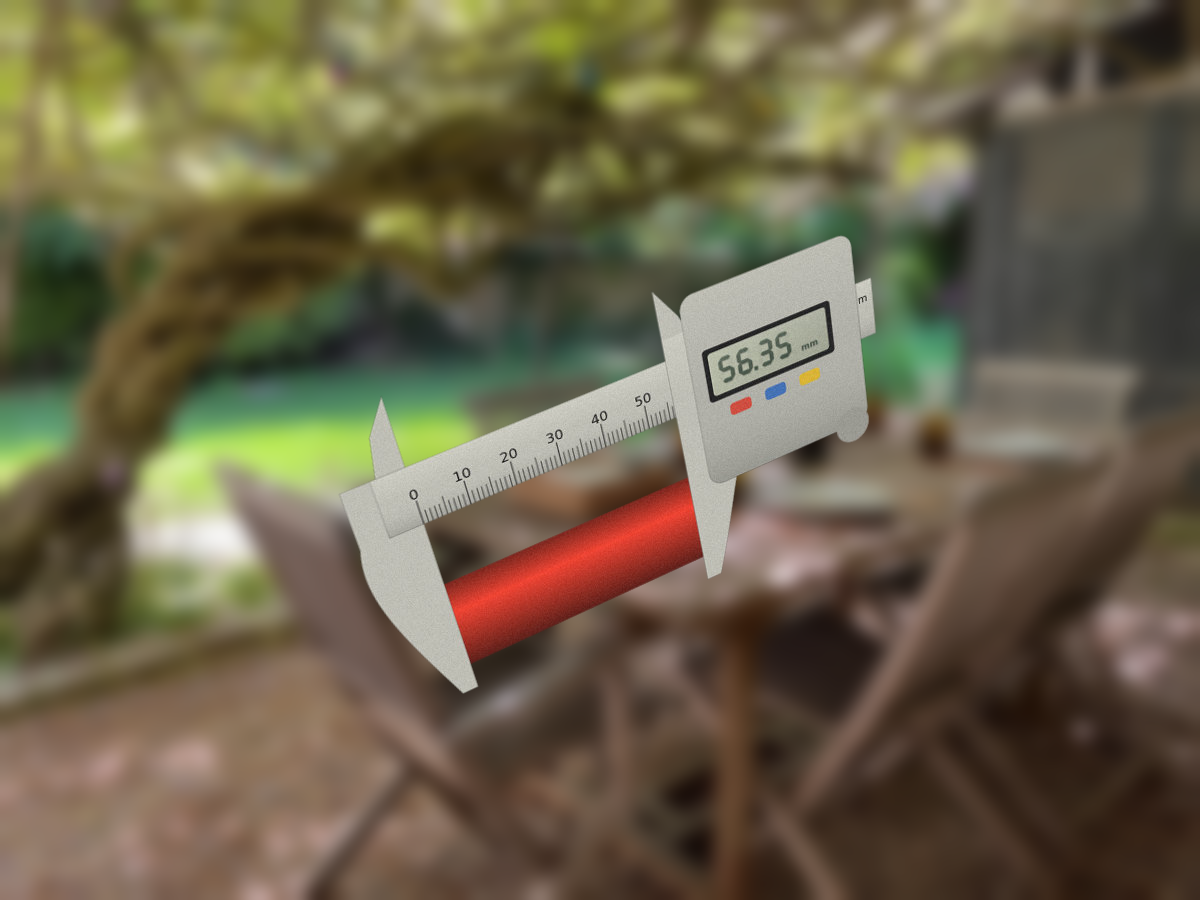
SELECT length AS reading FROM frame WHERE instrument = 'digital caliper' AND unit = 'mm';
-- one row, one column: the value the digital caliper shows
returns 56.35 mm
